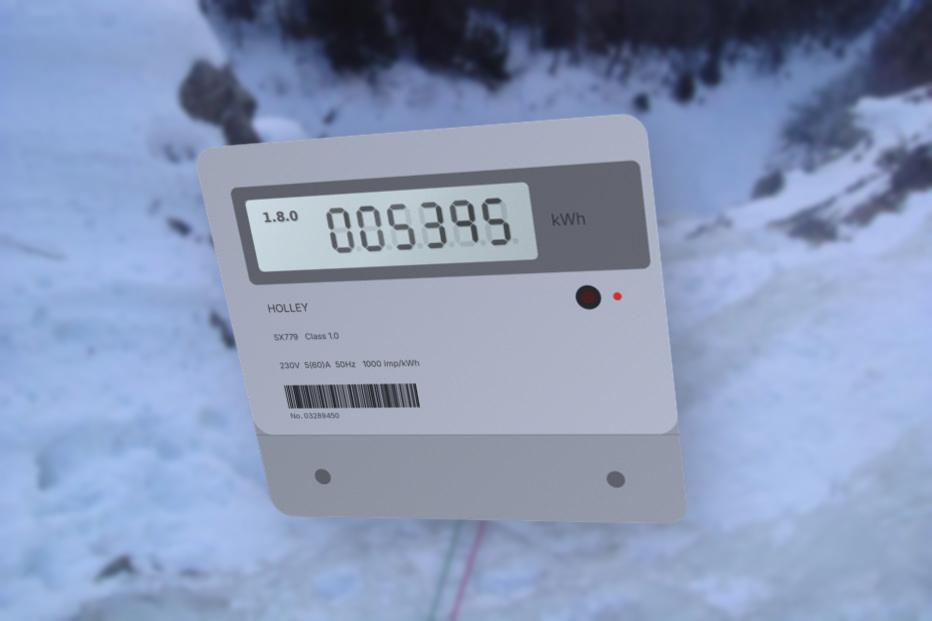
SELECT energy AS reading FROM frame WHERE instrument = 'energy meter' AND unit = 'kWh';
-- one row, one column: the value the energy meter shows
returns 5395 kWh
